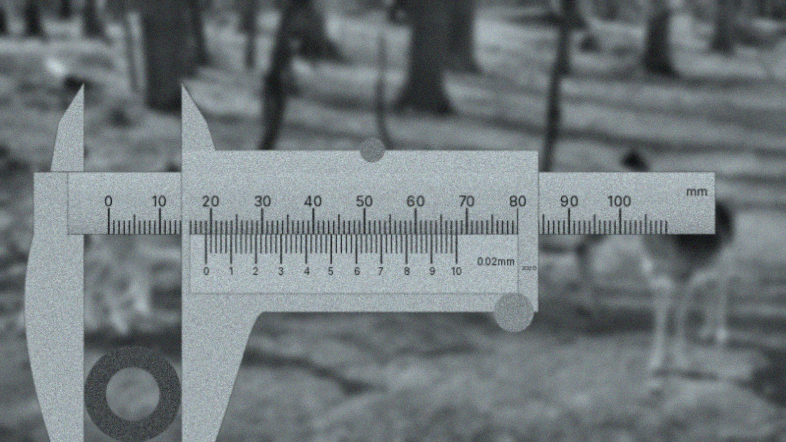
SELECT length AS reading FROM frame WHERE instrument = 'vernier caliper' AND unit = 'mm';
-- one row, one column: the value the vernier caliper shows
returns 19.0 mm
